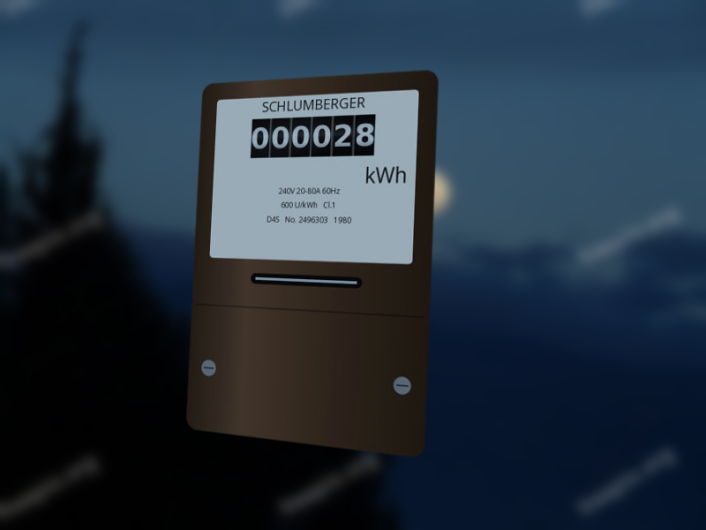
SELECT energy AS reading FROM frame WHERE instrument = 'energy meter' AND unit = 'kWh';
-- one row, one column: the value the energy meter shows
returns 28 kWh
